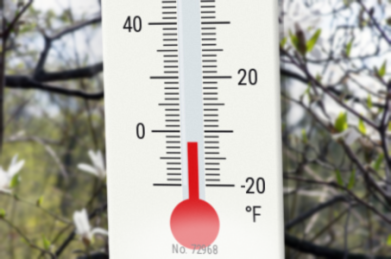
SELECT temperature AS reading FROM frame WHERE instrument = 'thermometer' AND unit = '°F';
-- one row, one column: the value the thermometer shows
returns -4 °F
